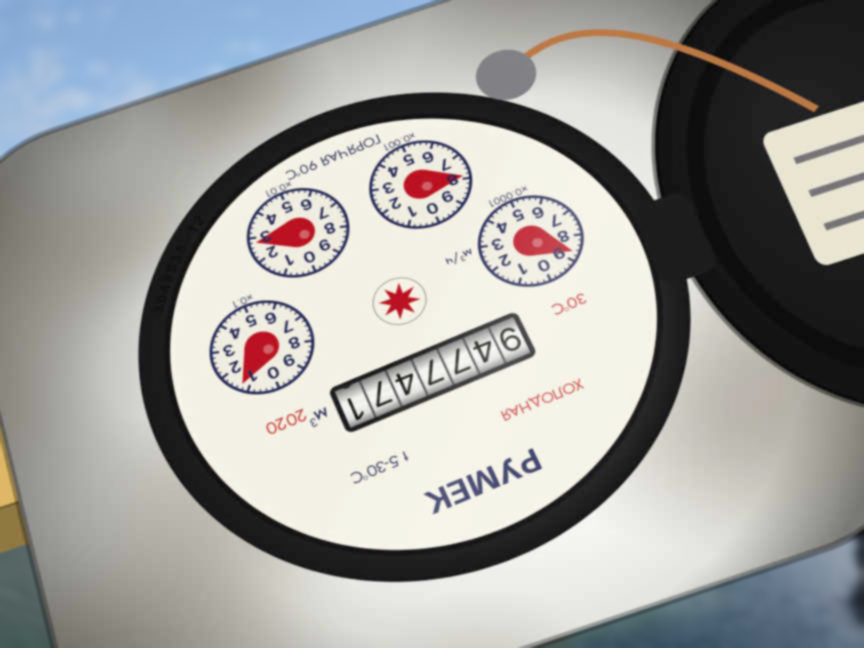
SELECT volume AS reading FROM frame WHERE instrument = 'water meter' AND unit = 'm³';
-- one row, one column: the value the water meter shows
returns 9477471.1278 m³
